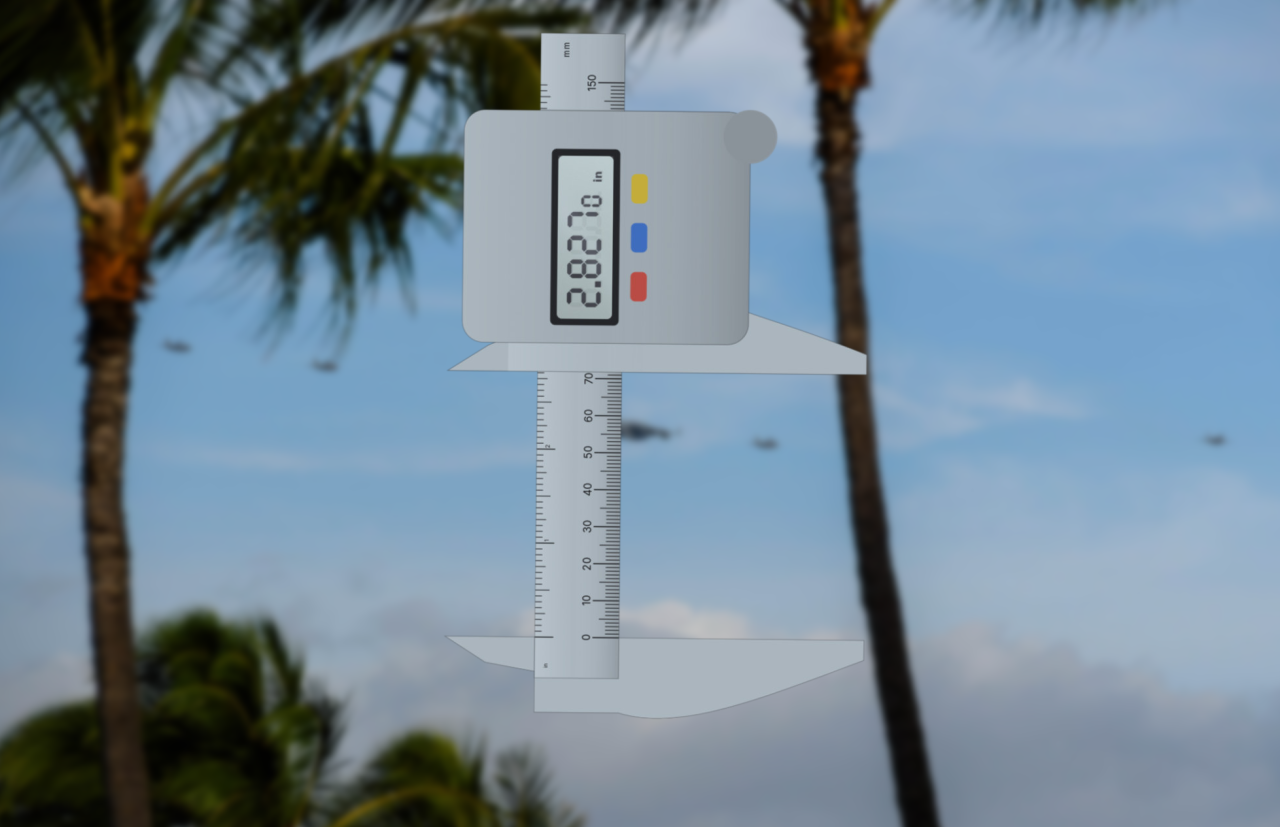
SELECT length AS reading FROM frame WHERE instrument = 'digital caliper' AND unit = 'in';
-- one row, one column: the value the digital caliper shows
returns 2.8270 in
